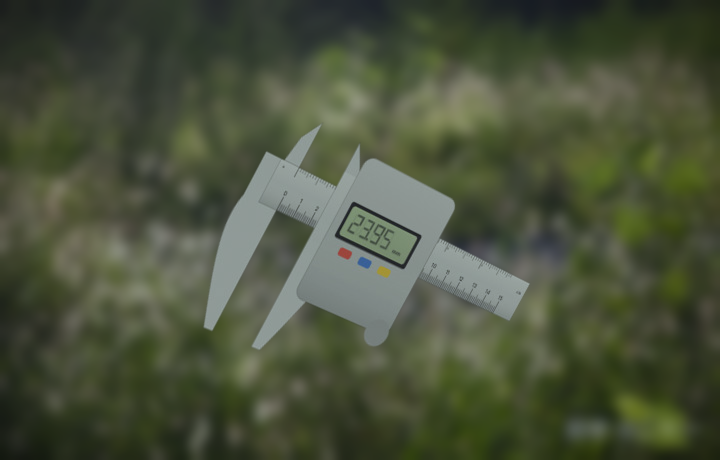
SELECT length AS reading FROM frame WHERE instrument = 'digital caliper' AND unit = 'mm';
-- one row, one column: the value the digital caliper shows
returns 23.95 mm
